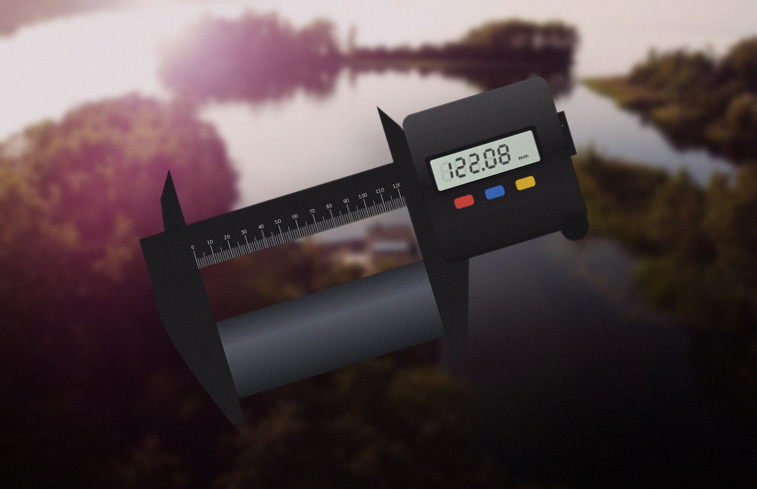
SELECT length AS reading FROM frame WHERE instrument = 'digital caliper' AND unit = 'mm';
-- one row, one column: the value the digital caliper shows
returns 122.08 mm
